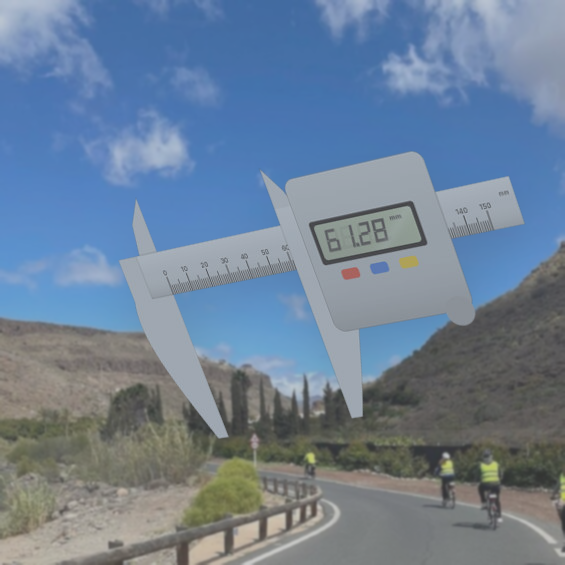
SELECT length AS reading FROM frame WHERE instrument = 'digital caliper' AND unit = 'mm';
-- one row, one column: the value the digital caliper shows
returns 61.28 mm
